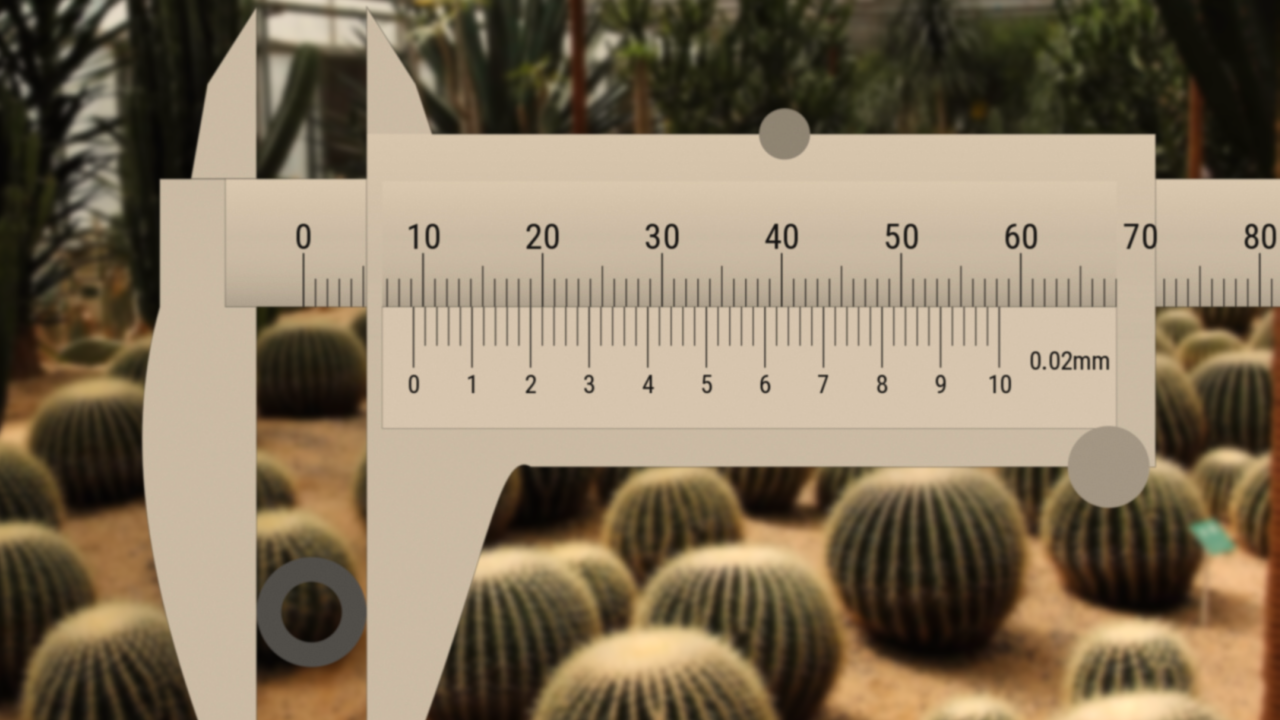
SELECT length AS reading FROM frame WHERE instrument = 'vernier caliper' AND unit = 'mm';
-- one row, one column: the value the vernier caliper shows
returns 9.2 mm
